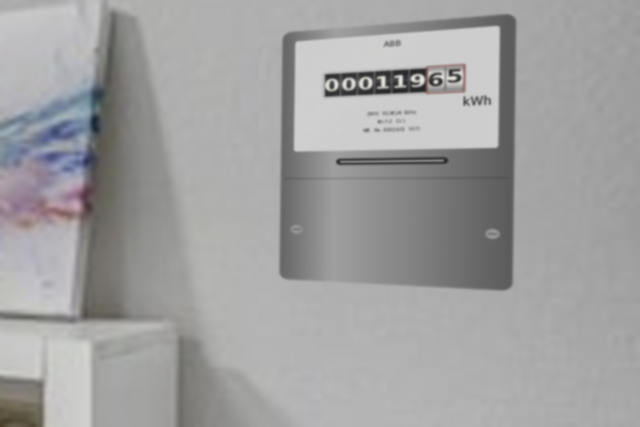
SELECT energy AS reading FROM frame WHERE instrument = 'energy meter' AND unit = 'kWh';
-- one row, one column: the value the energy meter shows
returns 119.65 kWh
